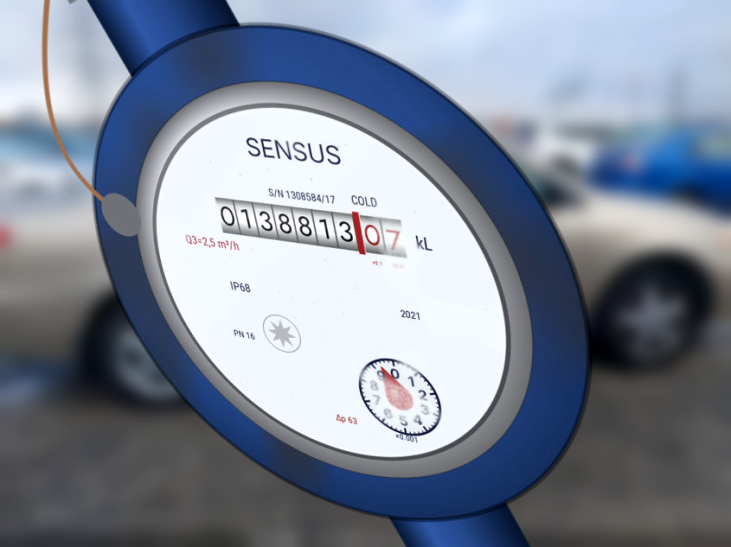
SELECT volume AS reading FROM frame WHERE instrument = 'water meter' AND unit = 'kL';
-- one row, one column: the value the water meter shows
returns 138813.069 kL
